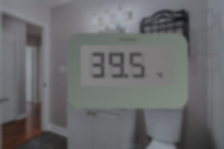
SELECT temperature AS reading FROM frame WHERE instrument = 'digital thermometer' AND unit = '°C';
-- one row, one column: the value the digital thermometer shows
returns 39.5 °C
